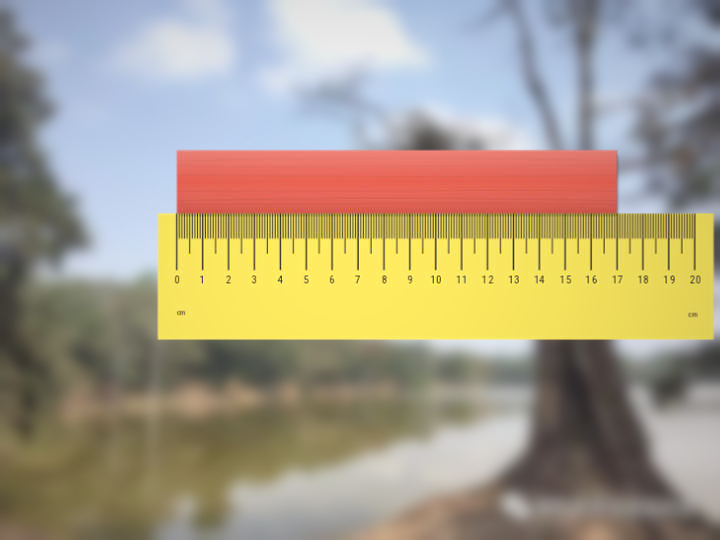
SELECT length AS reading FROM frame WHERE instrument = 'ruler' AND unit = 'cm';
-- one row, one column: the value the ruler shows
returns 17 cm
